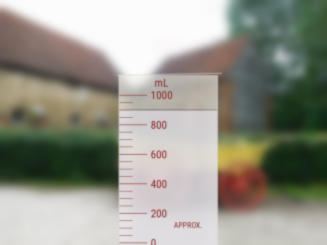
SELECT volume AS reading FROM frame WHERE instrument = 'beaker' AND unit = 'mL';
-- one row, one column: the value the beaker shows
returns 900 mL
